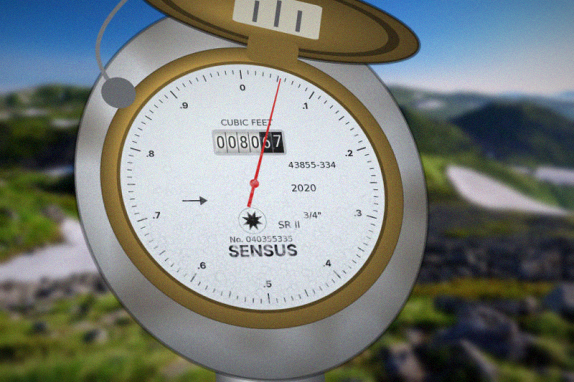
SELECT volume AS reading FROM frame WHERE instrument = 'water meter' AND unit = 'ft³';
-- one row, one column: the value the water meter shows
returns 8067.05 ft³
